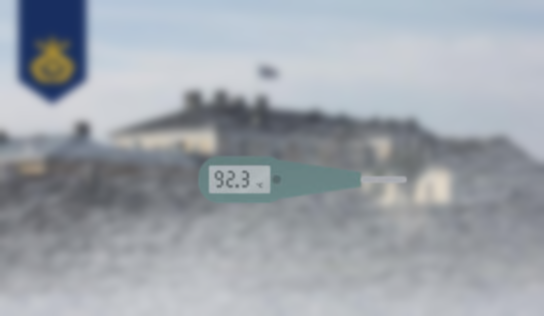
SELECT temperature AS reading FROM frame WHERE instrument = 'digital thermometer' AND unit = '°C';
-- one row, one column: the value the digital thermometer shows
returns 92.3 °C
